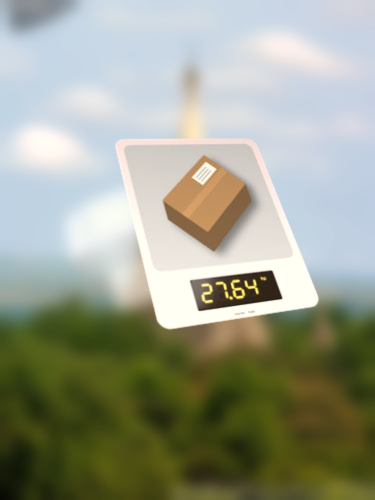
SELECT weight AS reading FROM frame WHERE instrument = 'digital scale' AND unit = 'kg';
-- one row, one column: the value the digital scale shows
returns 27.64 kg
